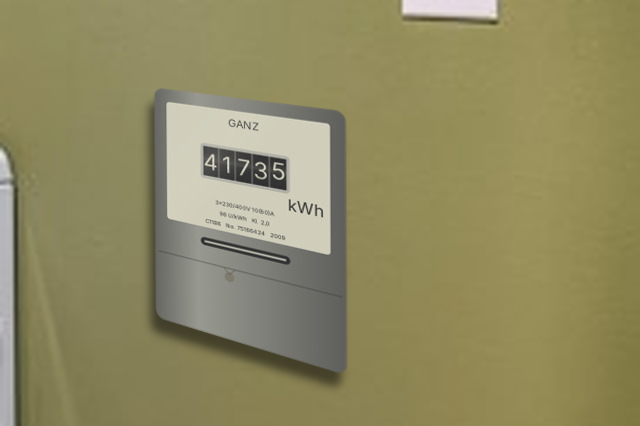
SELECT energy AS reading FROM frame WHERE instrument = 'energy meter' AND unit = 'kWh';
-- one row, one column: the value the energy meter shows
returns 41735 kWh
